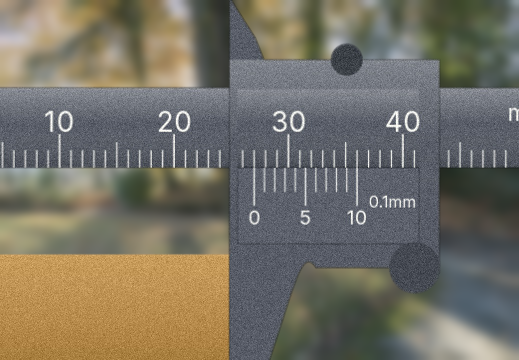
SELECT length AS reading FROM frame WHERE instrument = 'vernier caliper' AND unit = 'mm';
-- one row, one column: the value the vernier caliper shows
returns 27.0 mm
